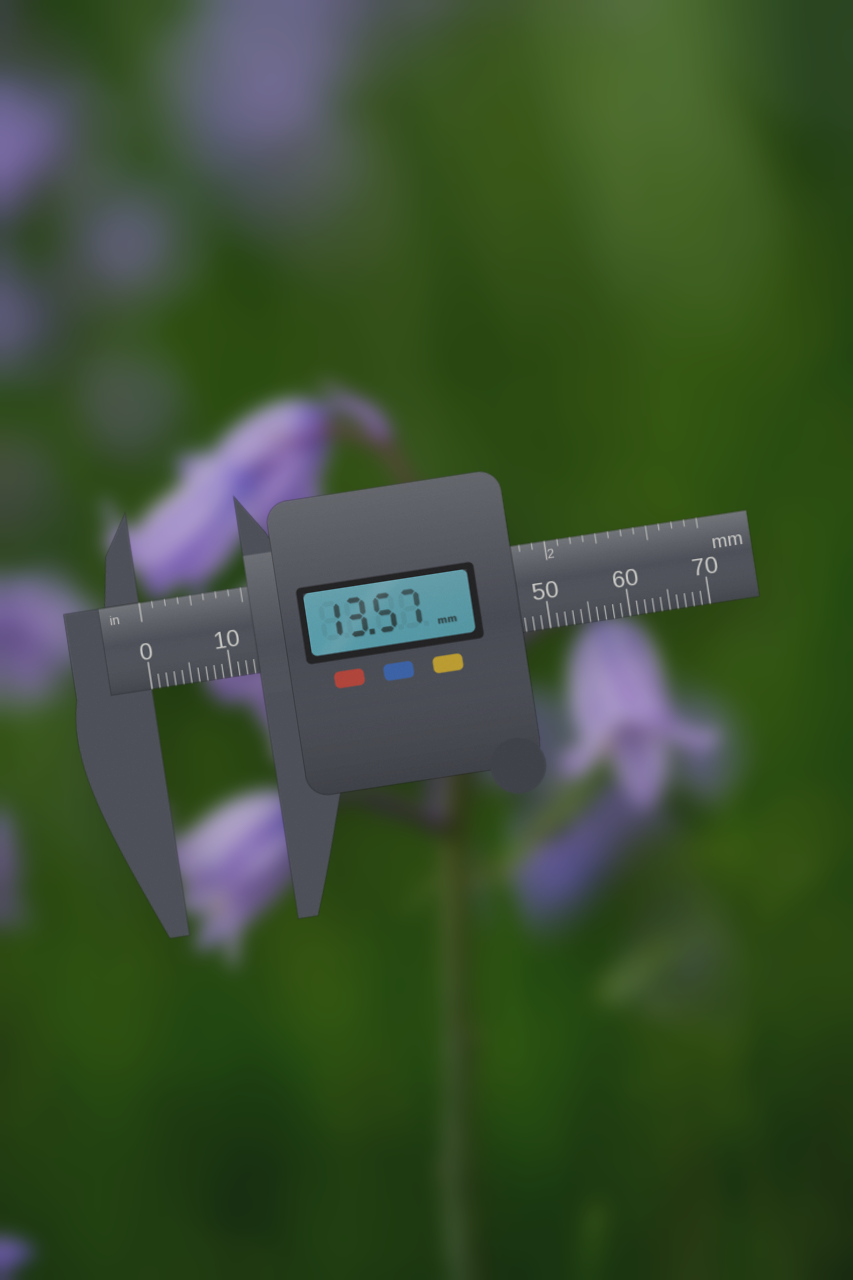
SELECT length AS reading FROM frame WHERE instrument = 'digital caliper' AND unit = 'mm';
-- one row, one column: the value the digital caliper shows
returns 13.57 mm
